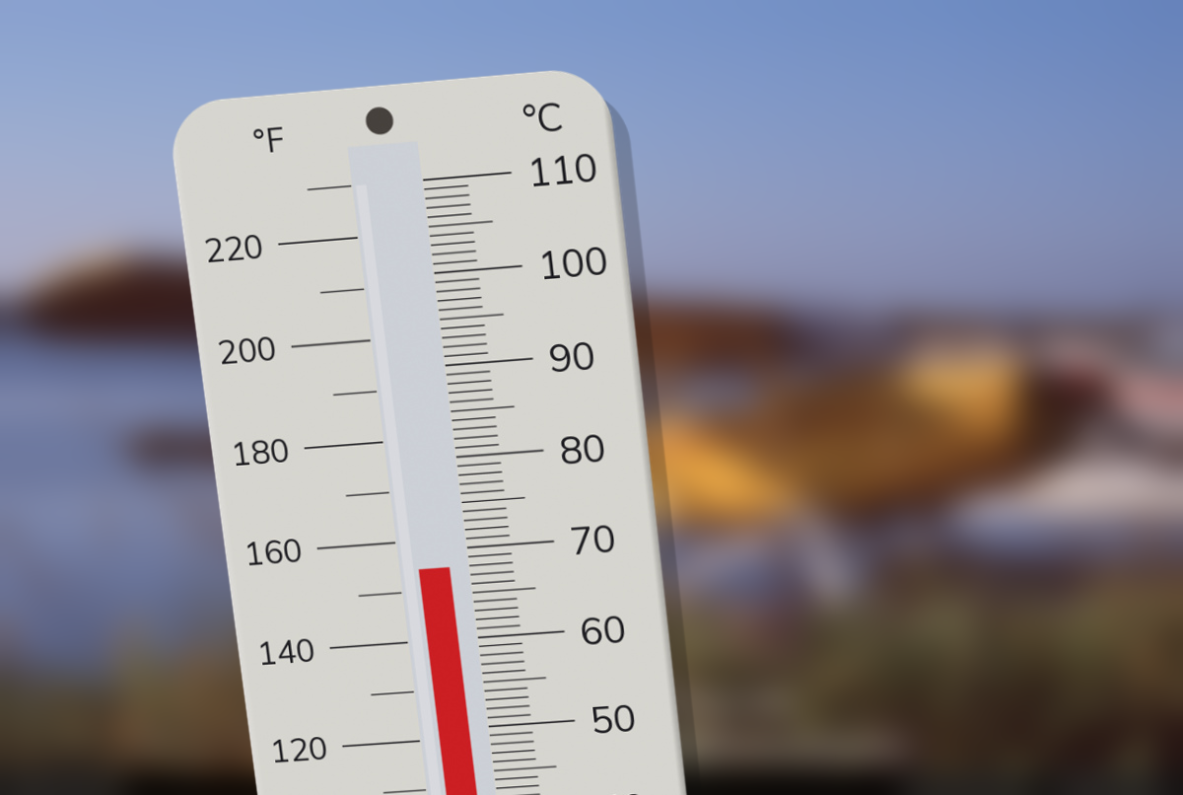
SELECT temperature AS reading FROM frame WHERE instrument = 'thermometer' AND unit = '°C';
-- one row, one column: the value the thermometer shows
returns 68 °C
